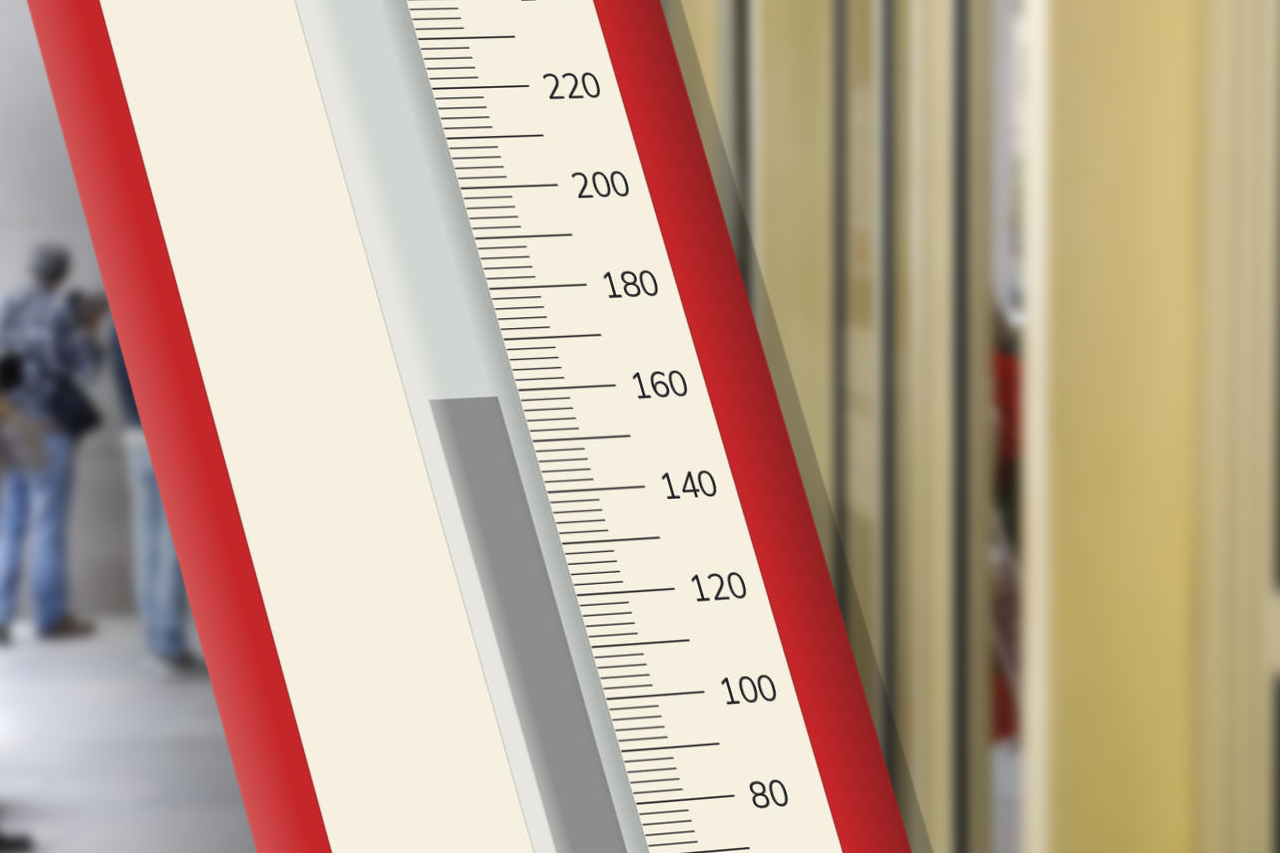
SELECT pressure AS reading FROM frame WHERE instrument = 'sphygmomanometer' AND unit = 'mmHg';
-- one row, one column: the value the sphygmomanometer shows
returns 159 mmHg
